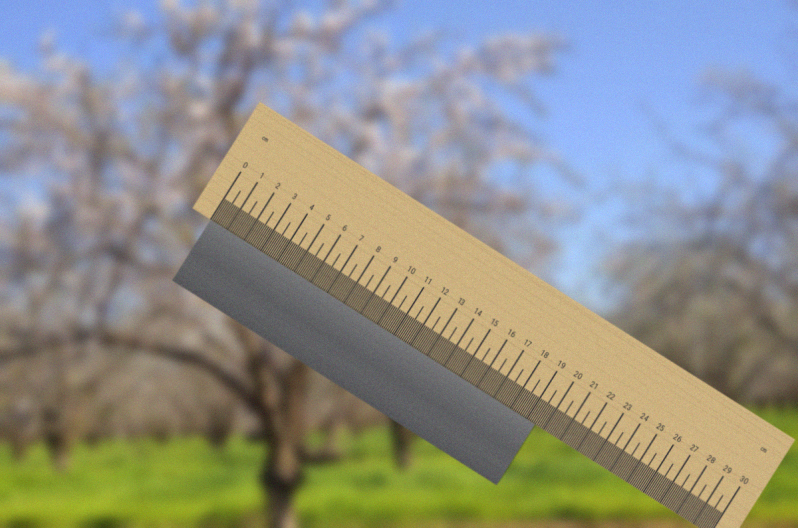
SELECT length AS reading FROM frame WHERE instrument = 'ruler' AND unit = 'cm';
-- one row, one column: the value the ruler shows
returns 19.5 cm
